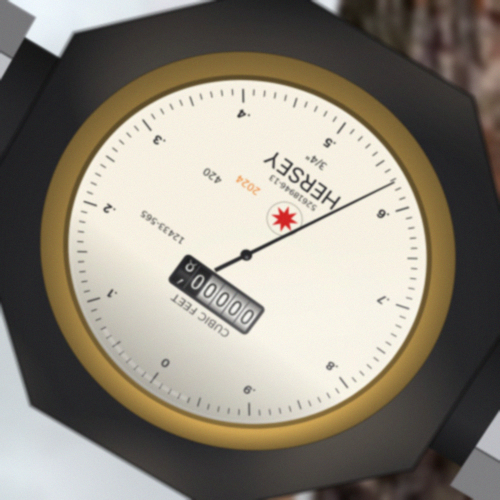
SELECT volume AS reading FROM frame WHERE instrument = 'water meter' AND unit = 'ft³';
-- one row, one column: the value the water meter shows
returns 7.57 ft³
